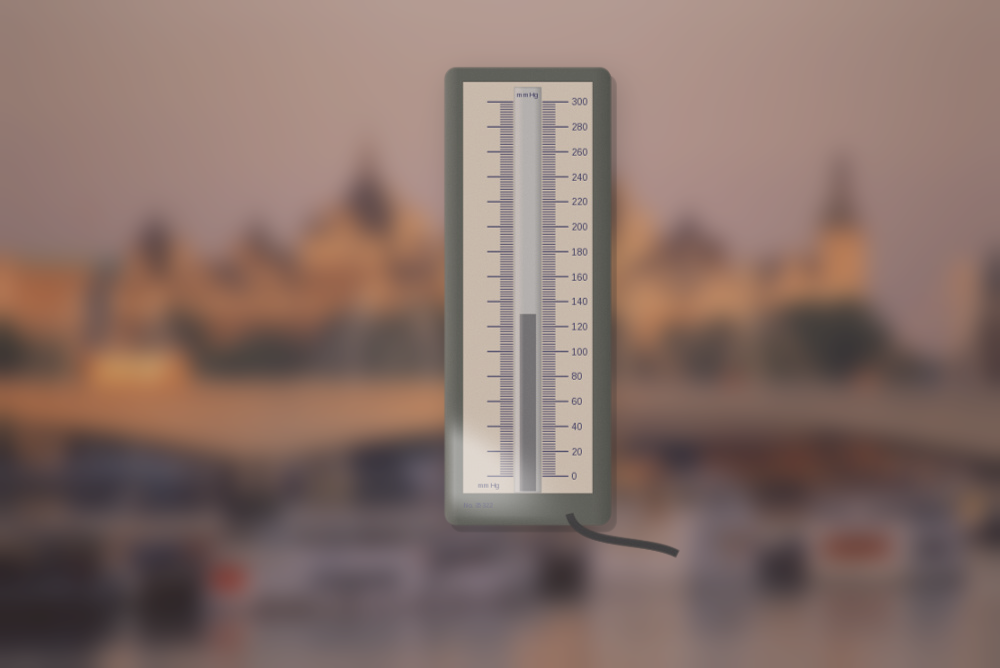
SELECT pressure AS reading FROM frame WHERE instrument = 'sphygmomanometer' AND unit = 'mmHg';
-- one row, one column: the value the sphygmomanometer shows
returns 130 mmHg
